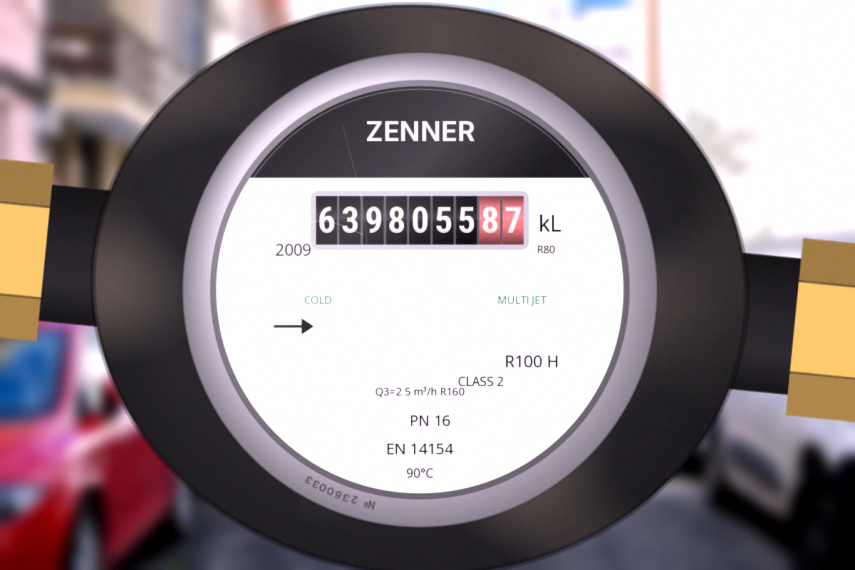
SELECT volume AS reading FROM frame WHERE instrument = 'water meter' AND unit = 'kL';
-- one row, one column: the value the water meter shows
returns 6398055.87 kL
